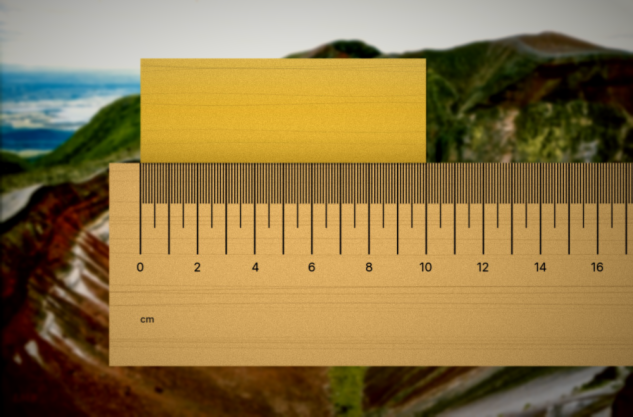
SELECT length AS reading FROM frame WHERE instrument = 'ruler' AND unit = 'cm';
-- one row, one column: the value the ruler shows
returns 10 cm
